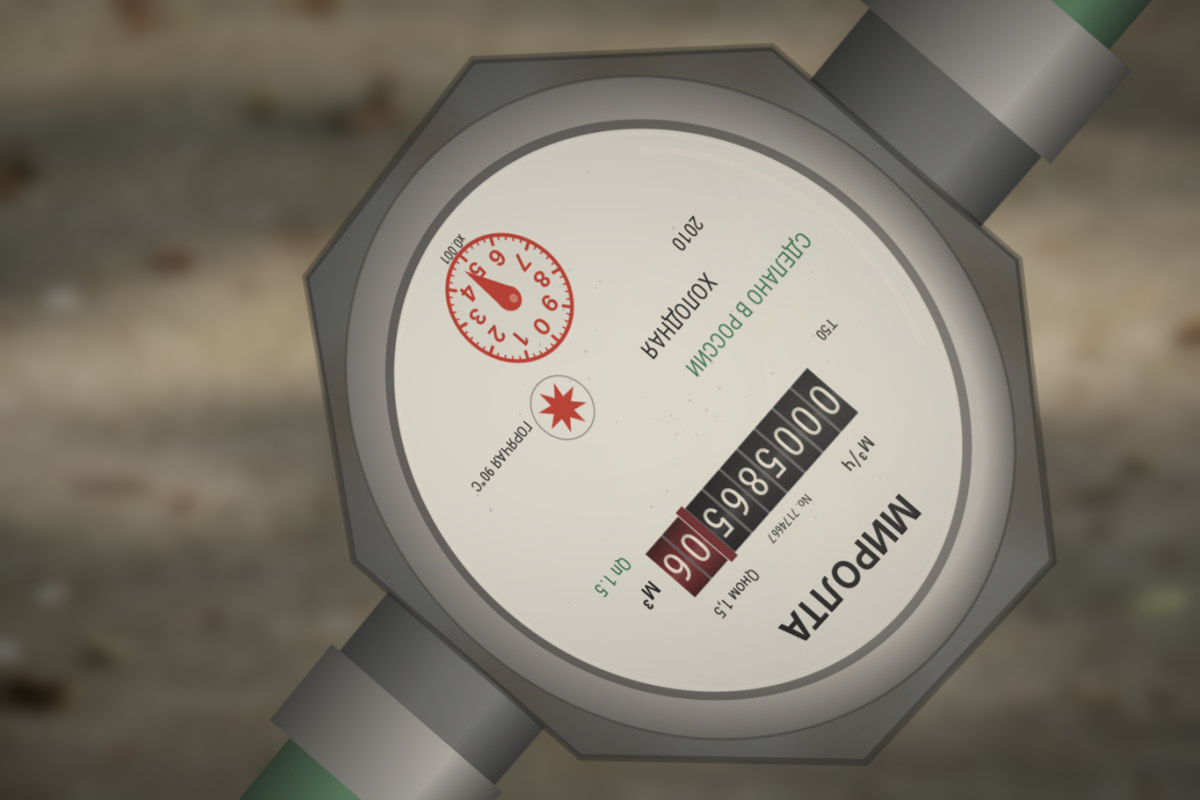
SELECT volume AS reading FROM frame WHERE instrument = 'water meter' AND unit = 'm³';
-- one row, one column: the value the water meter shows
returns 5865.064 m³
